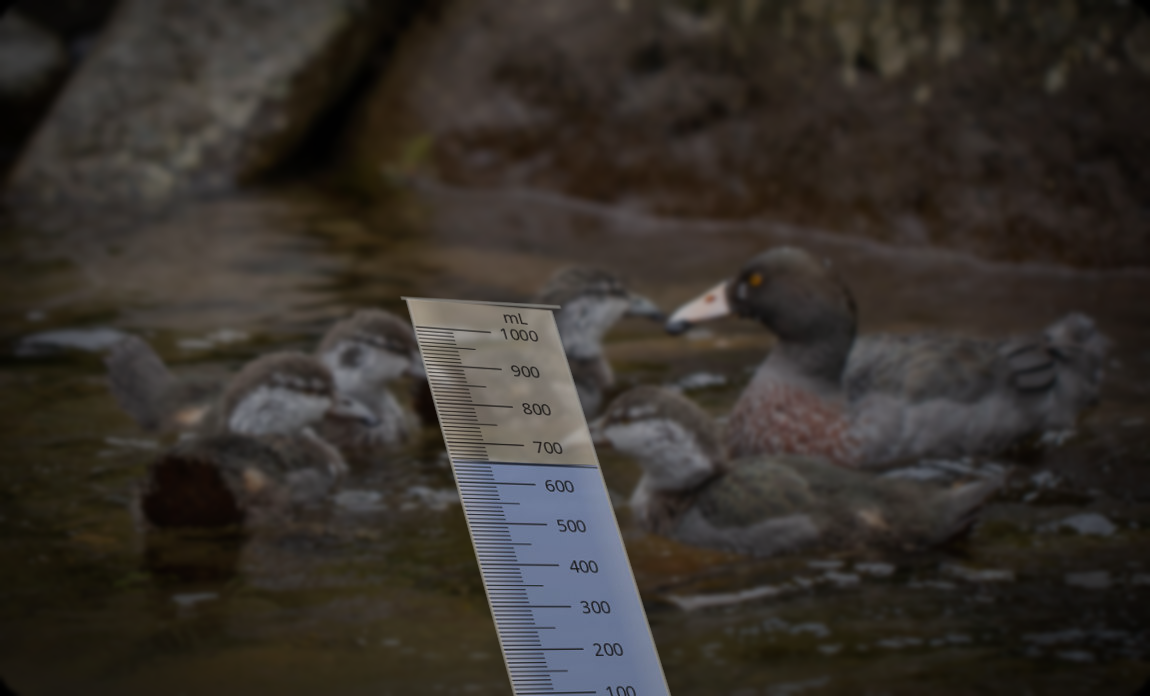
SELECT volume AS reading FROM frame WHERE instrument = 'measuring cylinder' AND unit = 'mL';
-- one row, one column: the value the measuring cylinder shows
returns 650 mL
